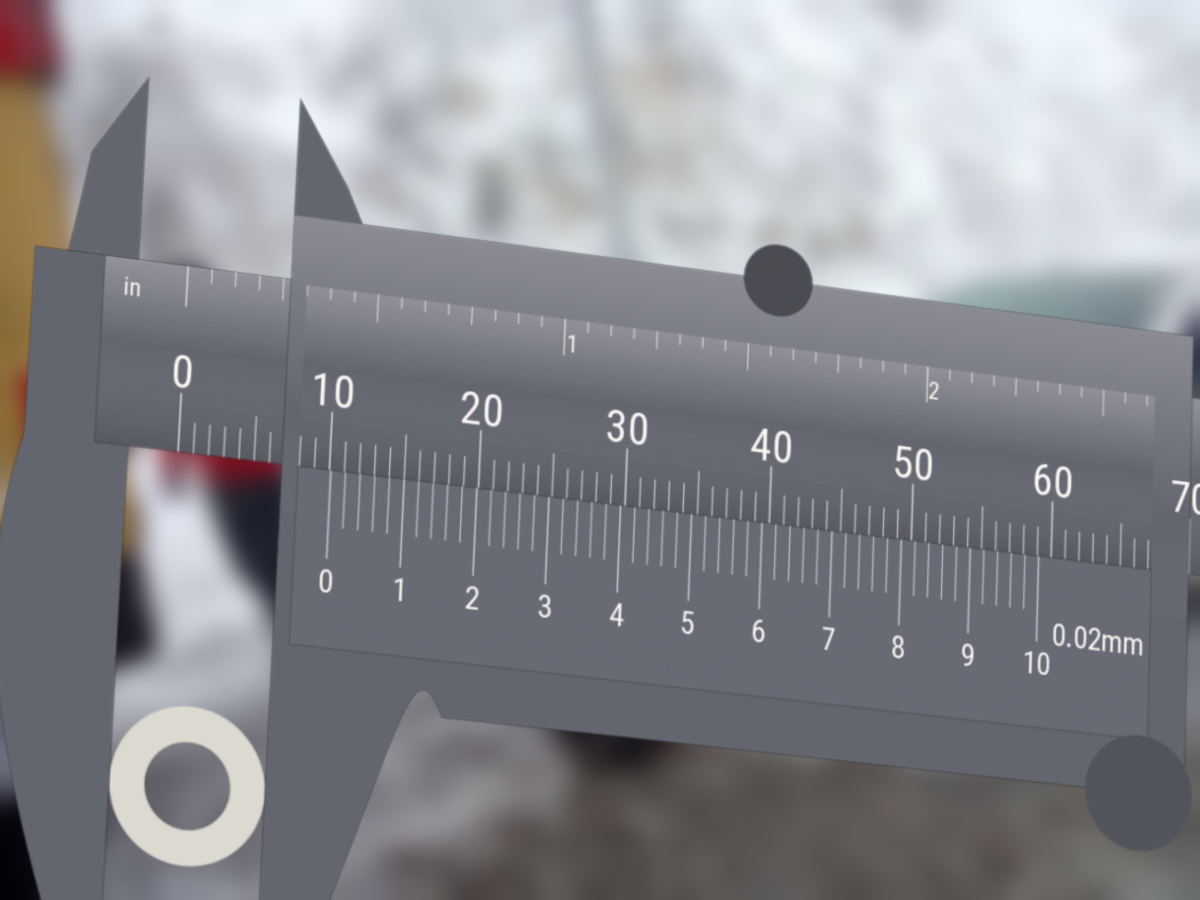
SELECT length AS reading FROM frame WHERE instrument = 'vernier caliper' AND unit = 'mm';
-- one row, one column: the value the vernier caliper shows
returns 10.1 mm
